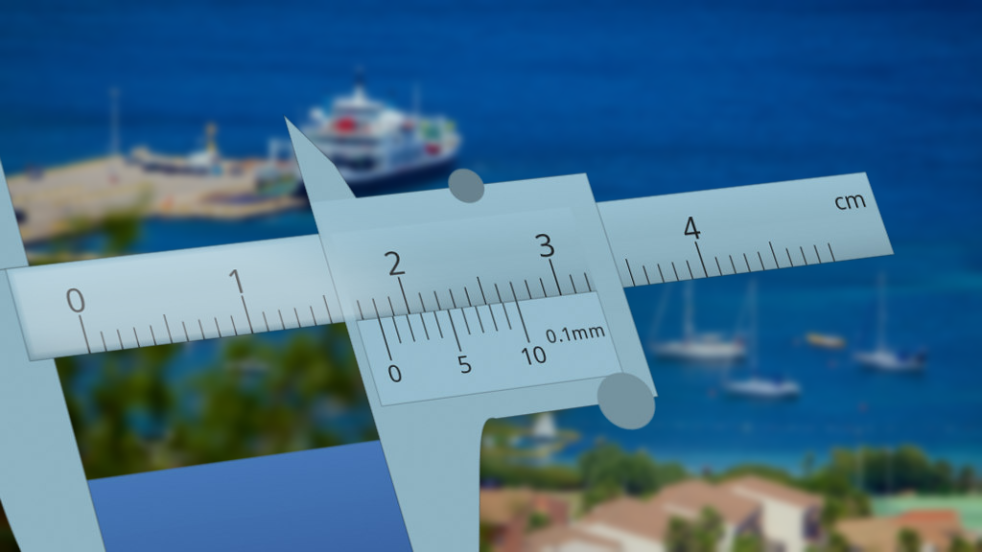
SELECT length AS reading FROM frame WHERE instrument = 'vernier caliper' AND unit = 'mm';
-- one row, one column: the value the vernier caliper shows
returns 18.0 mm
